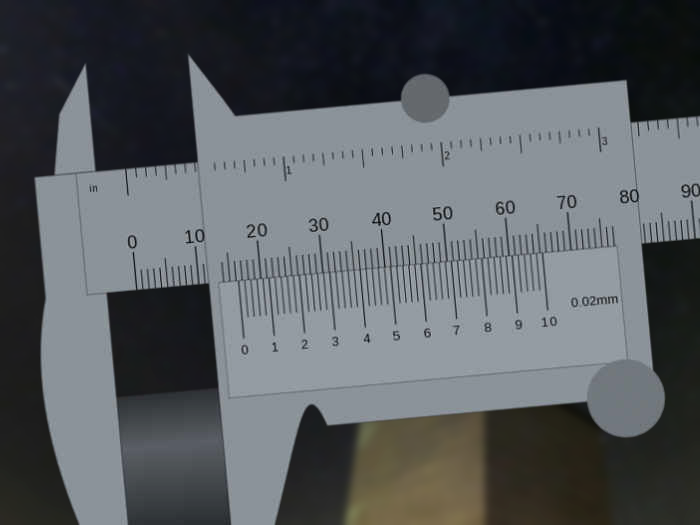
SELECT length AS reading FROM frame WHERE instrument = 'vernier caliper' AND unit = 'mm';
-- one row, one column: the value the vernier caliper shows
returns 16.4 mm
